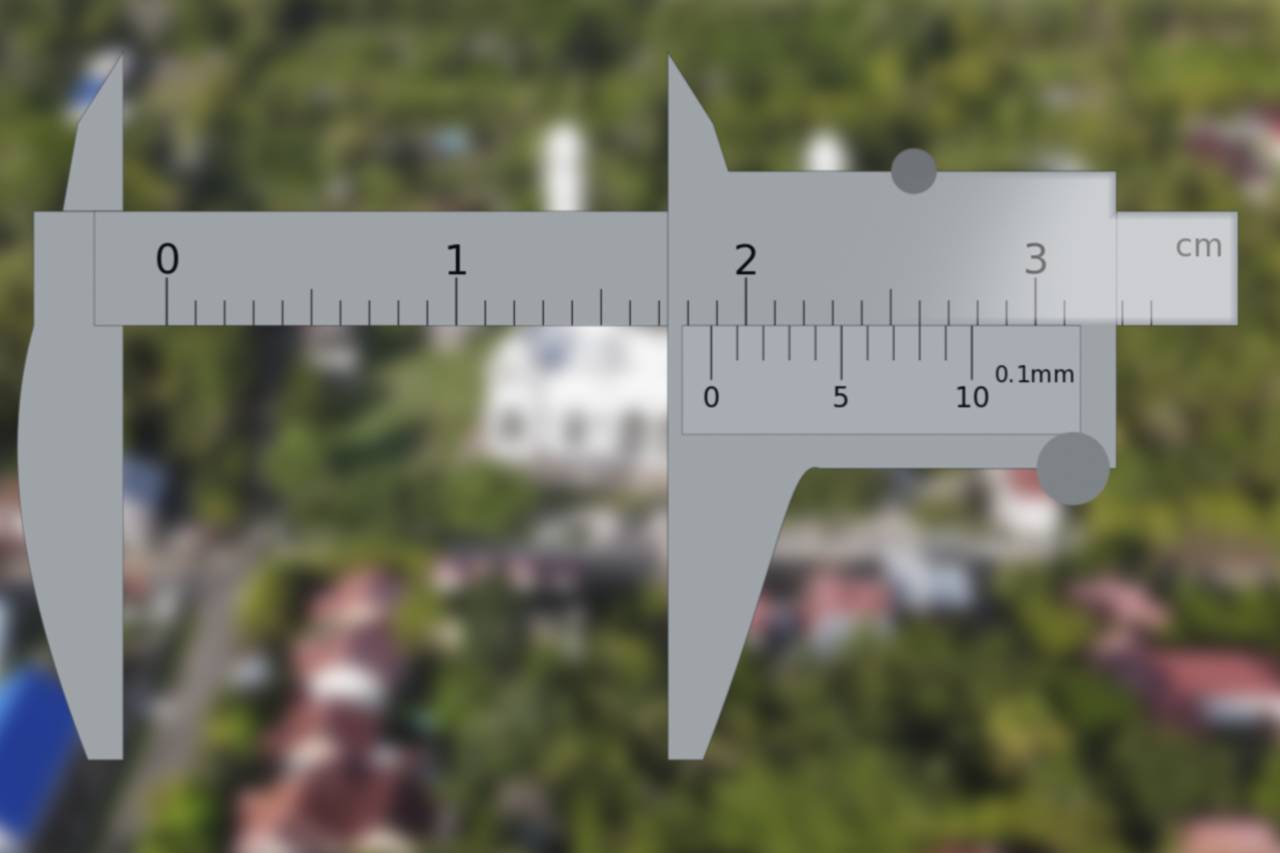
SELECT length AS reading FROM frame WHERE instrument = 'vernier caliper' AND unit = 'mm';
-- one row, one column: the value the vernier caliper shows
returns 18.8 mm
